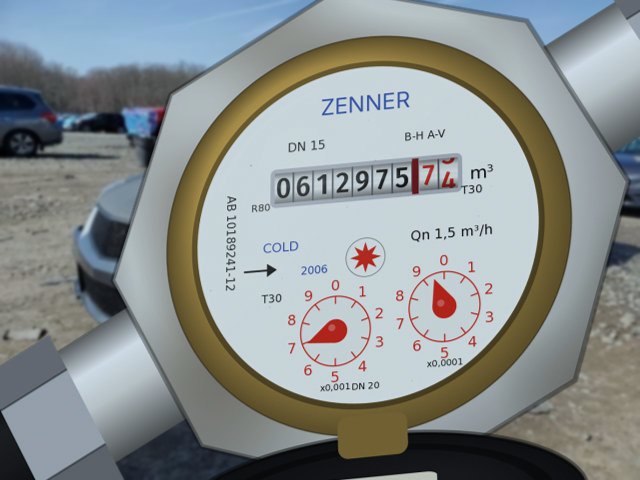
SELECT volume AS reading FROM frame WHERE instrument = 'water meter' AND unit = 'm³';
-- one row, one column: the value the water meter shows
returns 612975.7369 m³
